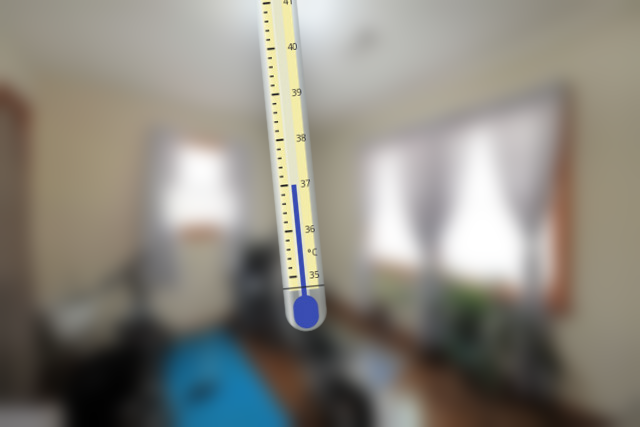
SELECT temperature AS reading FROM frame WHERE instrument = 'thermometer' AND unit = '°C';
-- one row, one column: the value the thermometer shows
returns 37 °C
